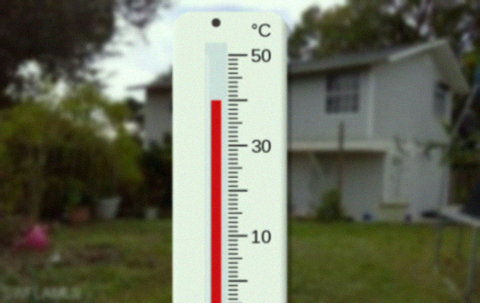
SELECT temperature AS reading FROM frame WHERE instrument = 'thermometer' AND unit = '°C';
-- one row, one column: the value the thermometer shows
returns 40 °C
